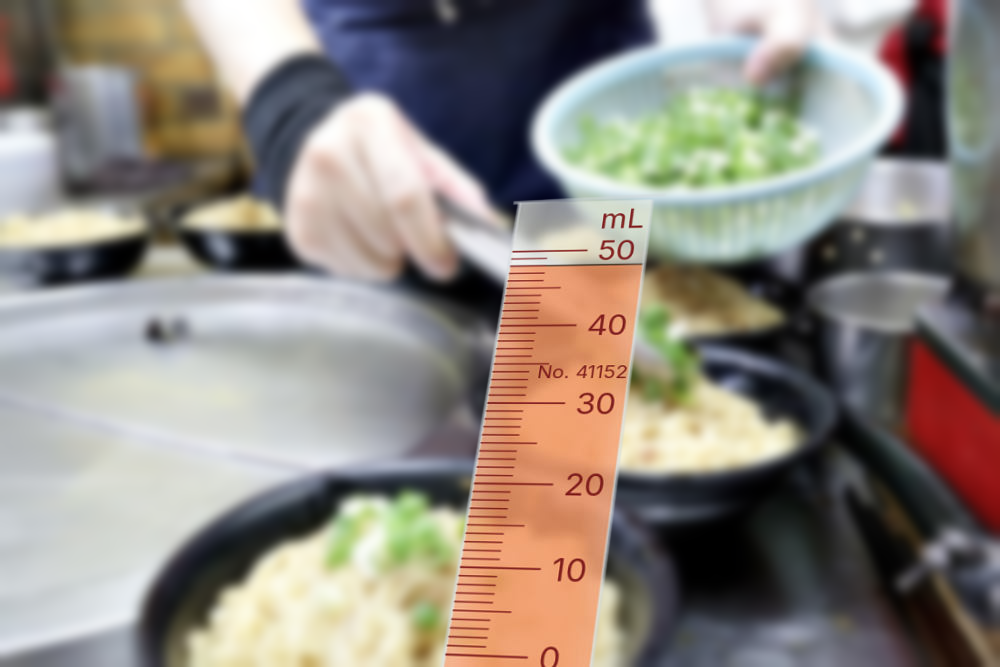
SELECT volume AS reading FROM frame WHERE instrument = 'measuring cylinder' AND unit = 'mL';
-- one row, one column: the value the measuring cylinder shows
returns 48 mL
